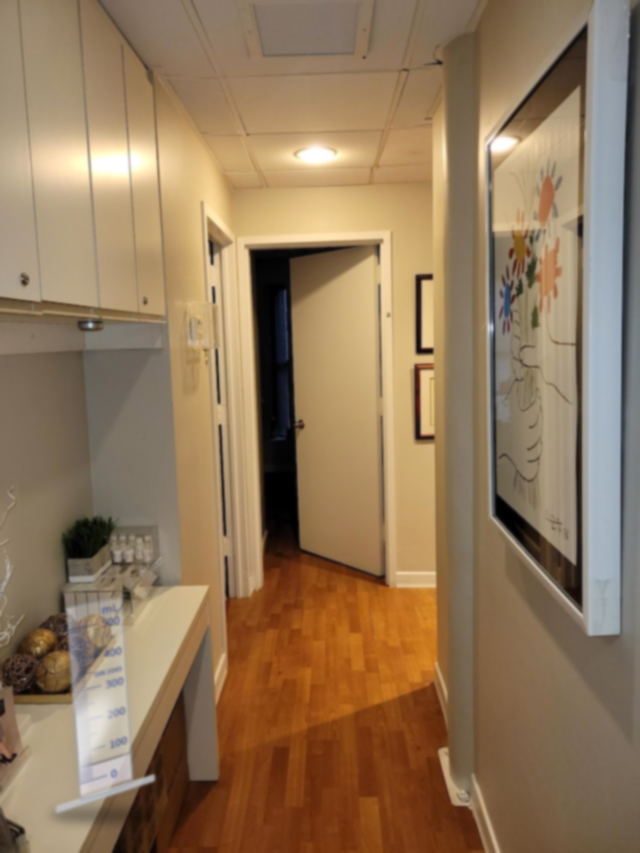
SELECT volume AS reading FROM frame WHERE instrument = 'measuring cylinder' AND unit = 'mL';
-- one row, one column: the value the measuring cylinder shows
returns 50 mL
